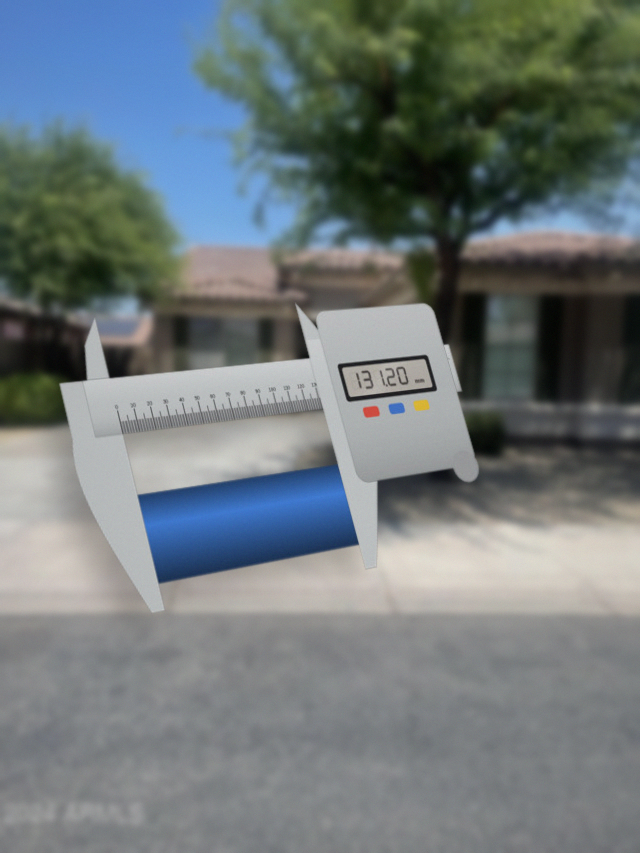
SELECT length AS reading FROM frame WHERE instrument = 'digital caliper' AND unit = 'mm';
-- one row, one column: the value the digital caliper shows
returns 131.20 mm
